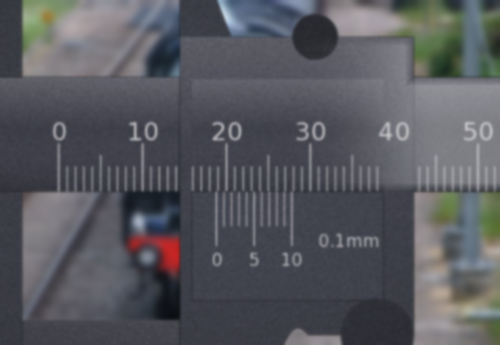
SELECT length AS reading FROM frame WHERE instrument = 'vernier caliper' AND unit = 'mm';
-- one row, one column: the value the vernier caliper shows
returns 18.8 mm
